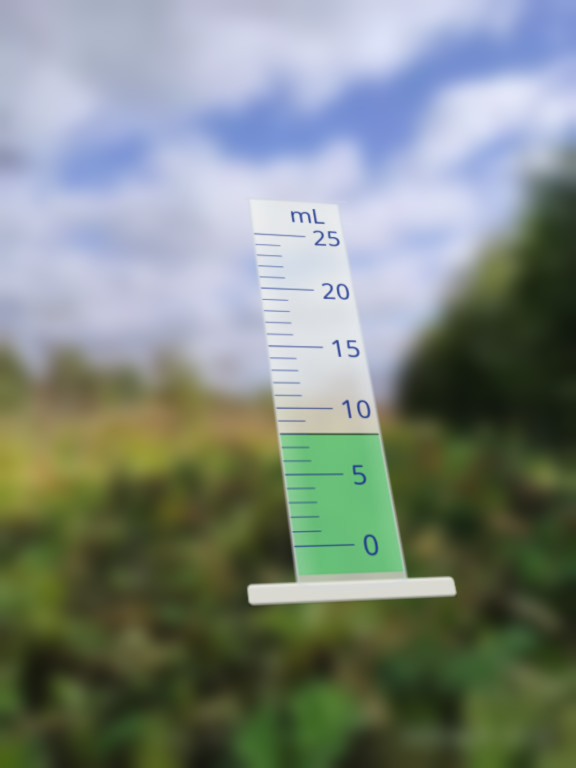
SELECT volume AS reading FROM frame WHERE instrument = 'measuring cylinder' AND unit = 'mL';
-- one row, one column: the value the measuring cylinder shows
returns 8 mL
